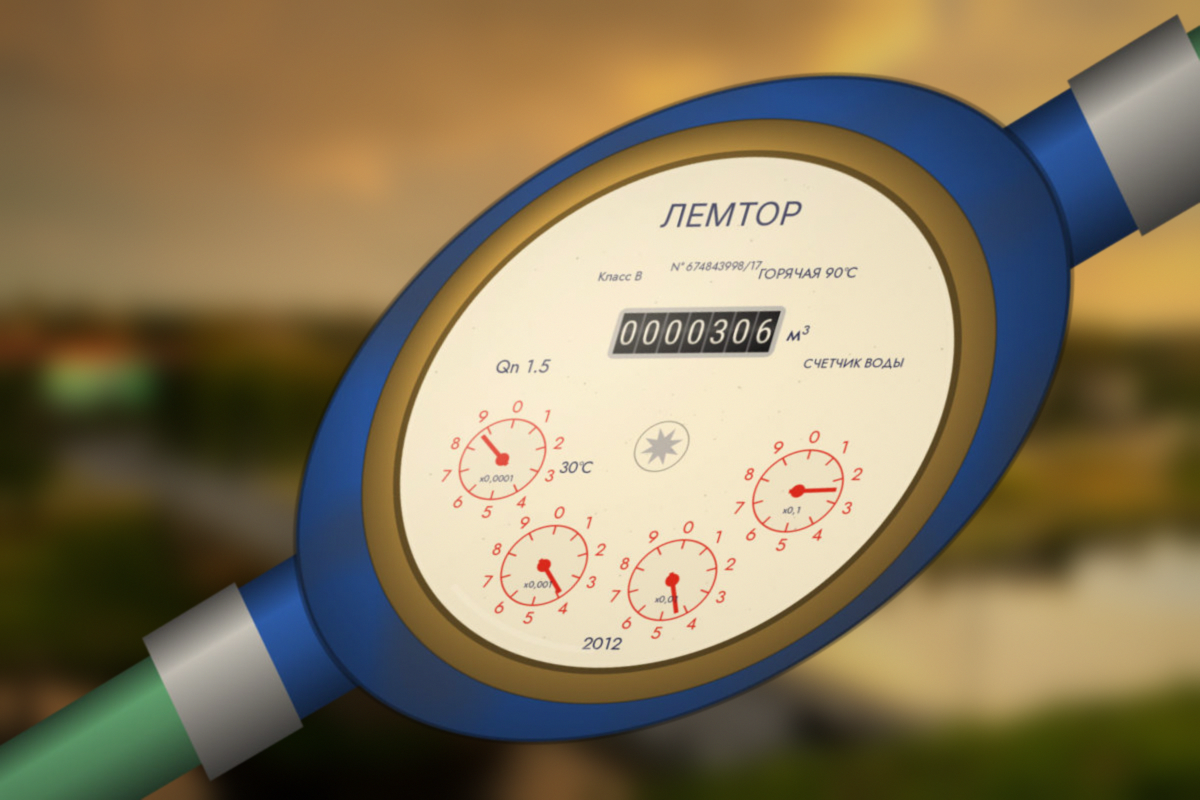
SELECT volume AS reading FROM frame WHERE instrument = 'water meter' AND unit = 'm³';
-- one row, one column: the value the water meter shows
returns 306.2438 m³
